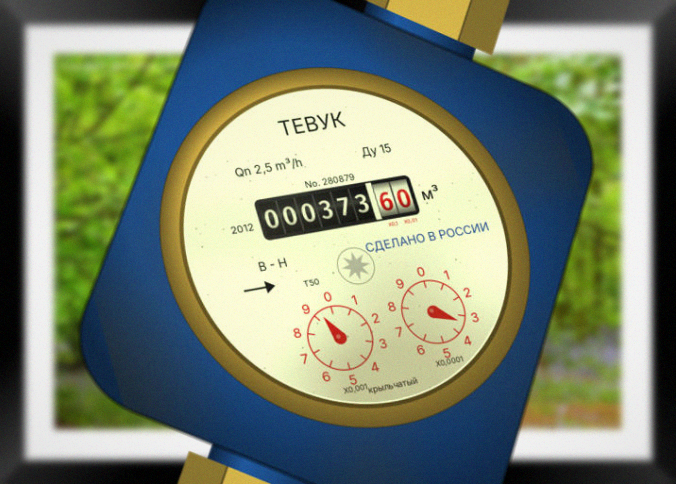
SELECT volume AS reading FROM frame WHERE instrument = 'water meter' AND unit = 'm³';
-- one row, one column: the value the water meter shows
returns 373.5993 m³
